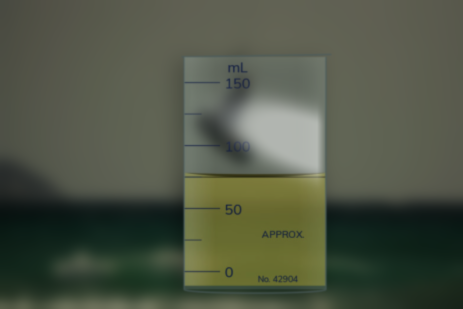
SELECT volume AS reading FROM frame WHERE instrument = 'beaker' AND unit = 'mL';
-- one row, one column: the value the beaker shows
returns 75 mL
